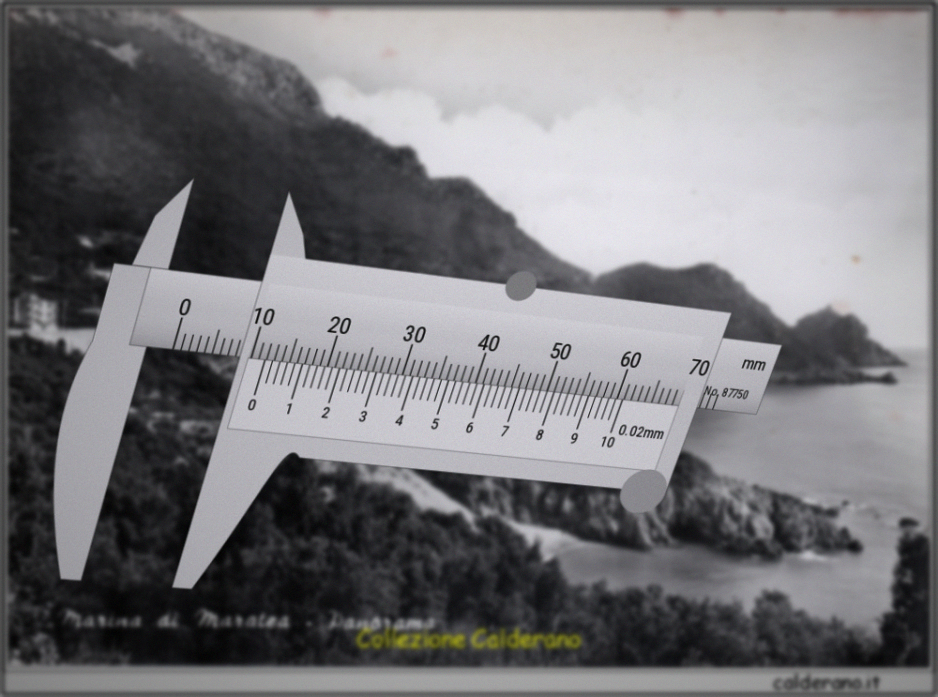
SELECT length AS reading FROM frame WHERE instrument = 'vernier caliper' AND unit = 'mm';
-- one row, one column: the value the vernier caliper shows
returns 11.8 mm
